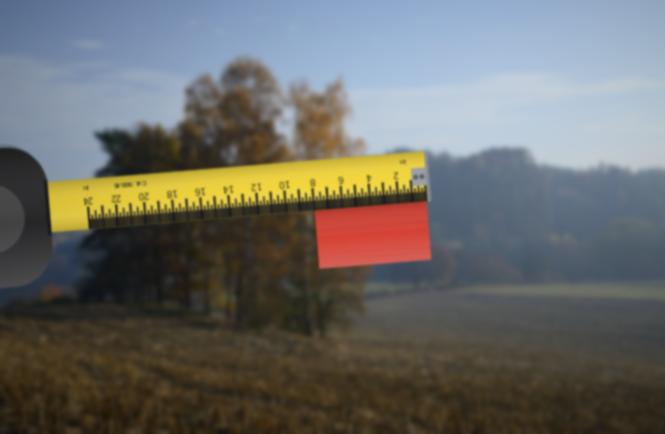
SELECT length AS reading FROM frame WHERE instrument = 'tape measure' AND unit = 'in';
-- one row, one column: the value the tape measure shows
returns 8 in
